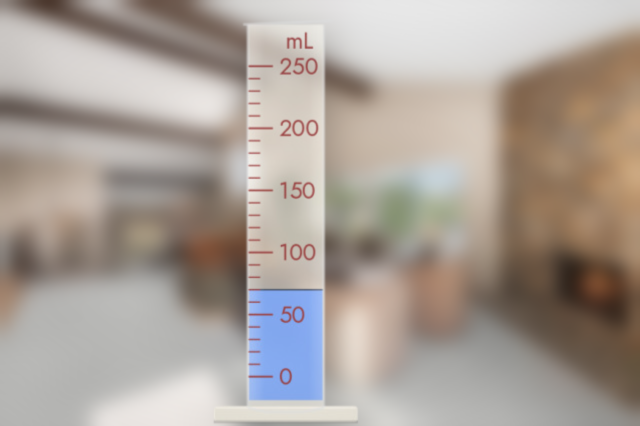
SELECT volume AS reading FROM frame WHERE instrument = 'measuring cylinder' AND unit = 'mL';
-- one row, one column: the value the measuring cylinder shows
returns 70 mL
